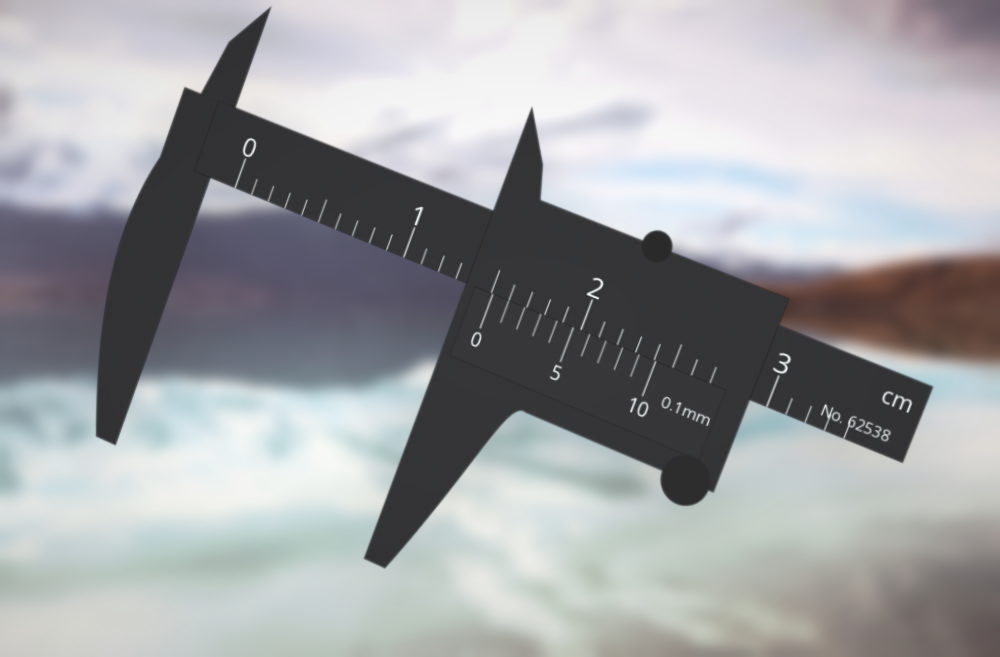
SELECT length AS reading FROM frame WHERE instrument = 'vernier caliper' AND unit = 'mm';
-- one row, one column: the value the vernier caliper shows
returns 15.1 mm
